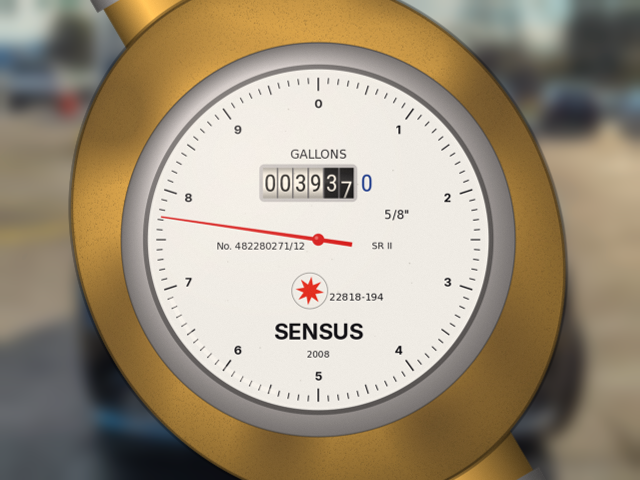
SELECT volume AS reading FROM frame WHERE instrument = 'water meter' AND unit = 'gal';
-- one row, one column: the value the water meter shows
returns 39367.7 gal
